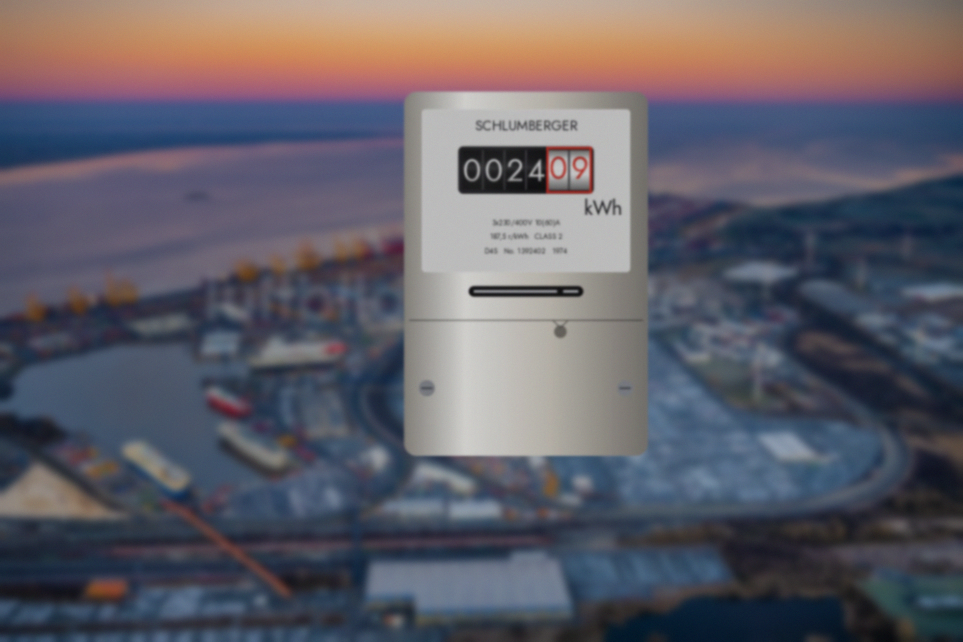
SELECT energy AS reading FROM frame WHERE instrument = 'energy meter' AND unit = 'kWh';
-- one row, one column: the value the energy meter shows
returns 24.09 kWh
